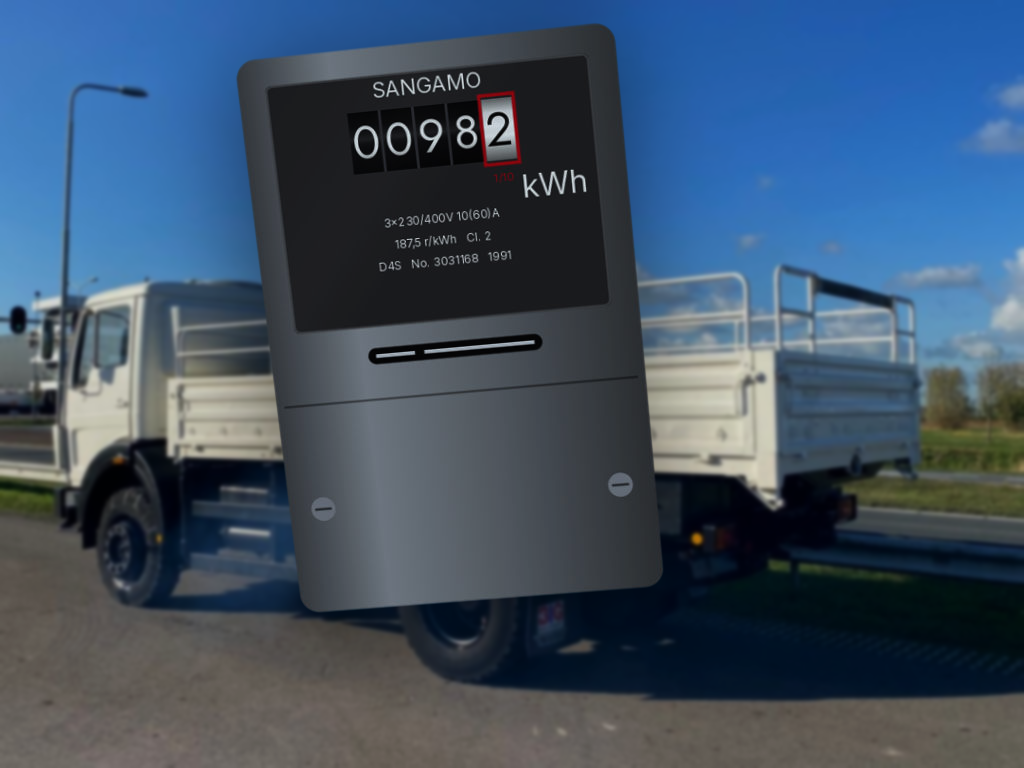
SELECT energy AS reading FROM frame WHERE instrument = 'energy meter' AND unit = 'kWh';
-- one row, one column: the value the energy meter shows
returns 98.2 kWh
